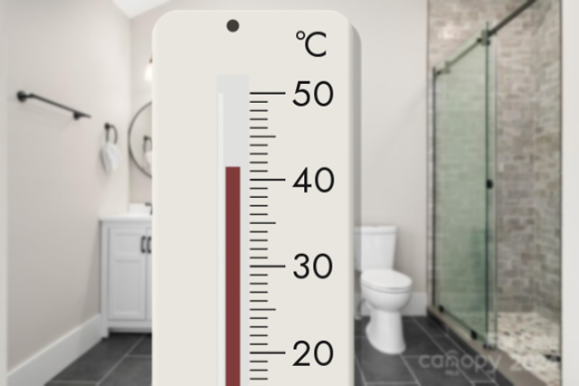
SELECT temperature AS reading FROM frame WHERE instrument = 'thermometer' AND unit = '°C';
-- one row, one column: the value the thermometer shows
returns 41.5 °C
